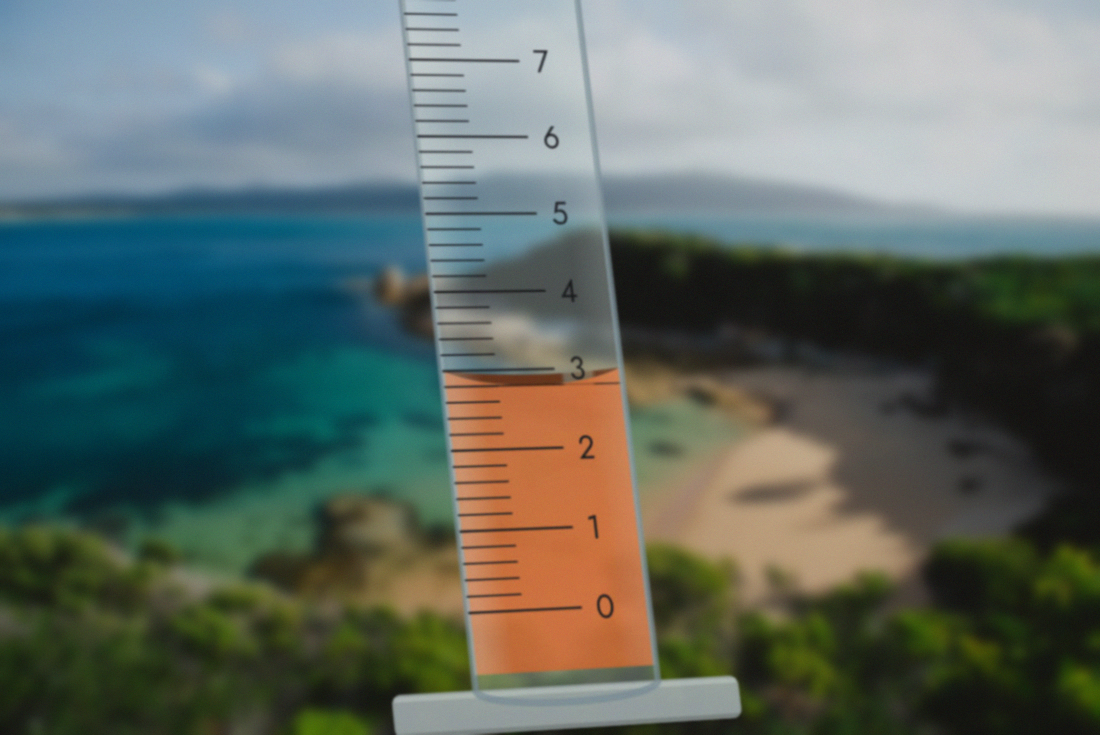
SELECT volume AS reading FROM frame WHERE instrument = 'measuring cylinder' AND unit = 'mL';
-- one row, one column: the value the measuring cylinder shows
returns 2.8 mL
